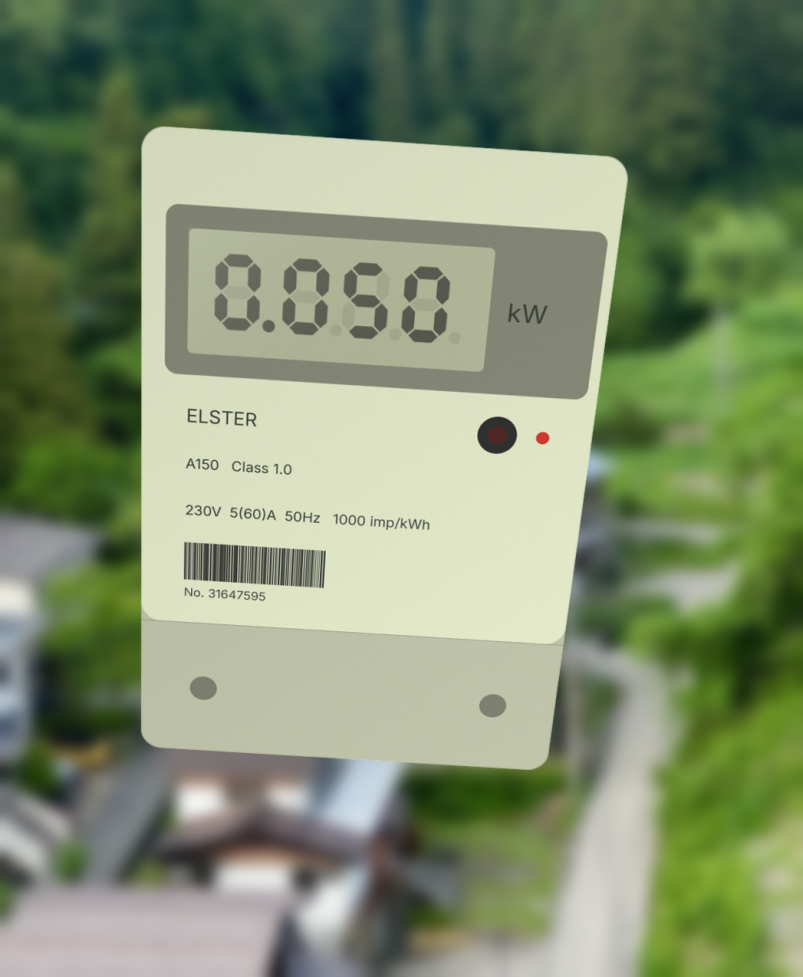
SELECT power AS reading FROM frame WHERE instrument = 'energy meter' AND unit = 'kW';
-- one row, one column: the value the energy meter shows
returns 0.050 kW
